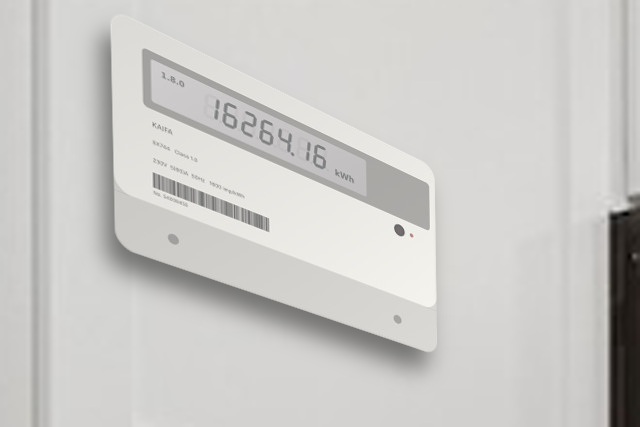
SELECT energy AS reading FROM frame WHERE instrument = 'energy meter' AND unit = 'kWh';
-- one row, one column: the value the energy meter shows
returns 16264.16 kWh
